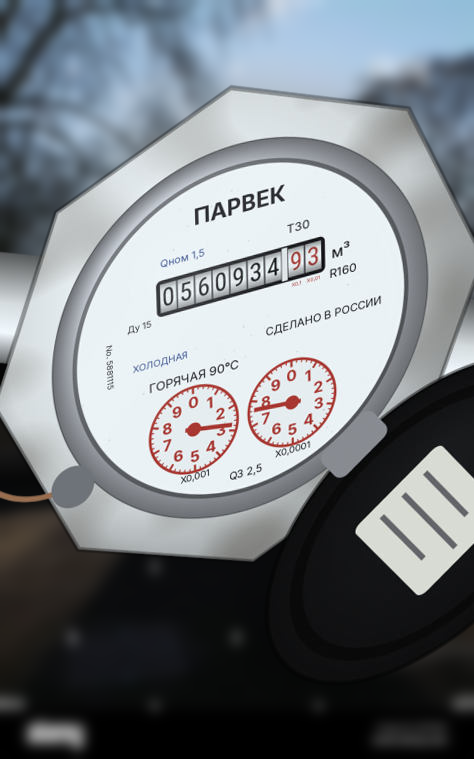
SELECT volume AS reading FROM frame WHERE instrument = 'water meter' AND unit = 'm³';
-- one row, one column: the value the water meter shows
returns 560934.9327 m³
